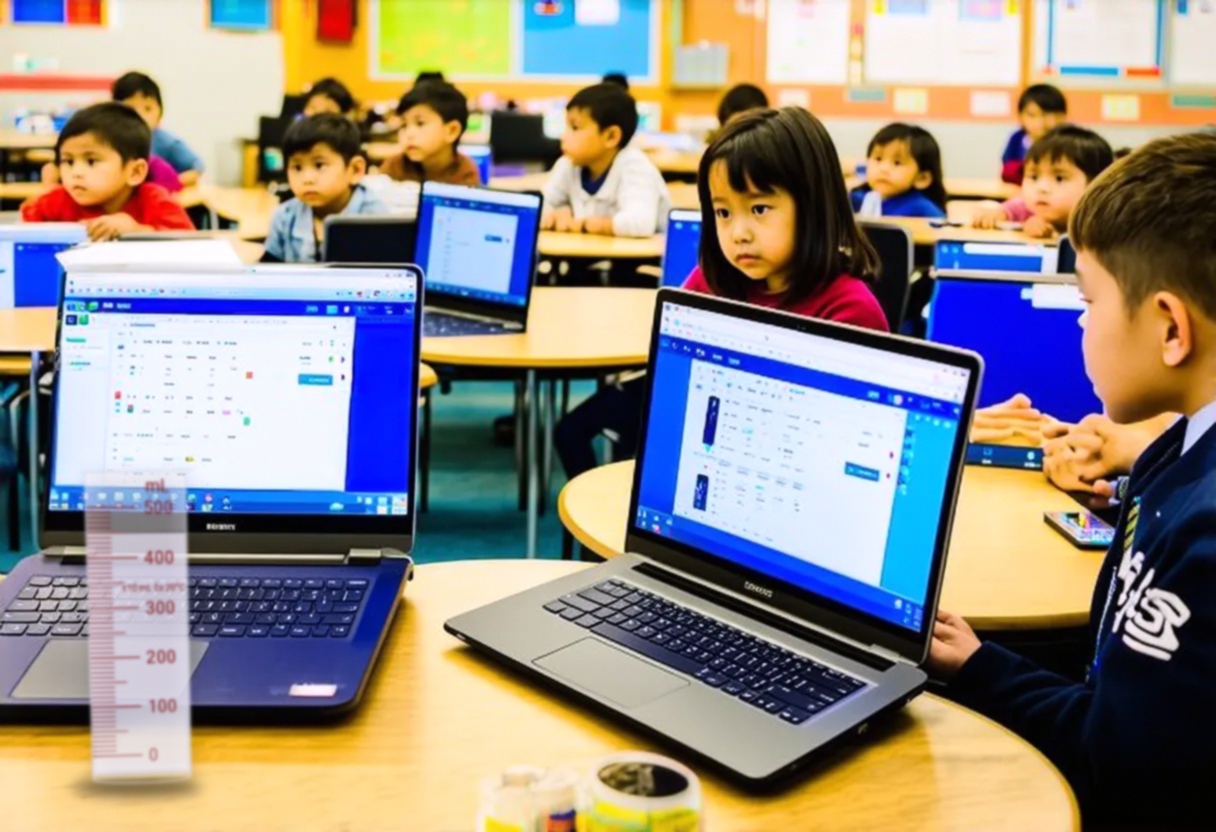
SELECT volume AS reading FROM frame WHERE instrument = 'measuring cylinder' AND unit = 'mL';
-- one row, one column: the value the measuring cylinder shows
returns 450 mL
